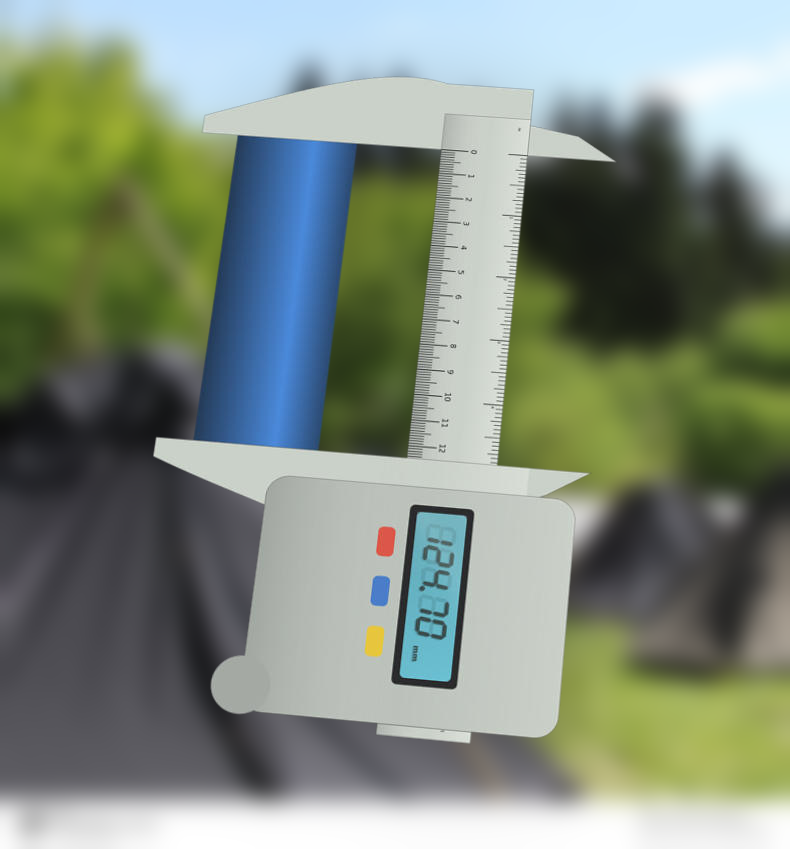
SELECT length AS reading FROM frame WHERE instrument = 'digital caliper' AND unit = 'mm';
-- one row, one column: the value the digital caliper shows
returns 124.70 mm
